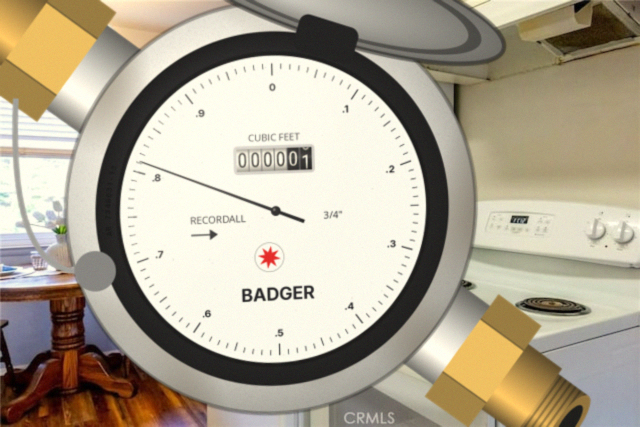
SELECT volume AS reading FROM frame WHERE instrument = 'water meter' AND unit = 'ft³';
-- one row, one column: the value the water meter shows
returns 0.81 ft³
